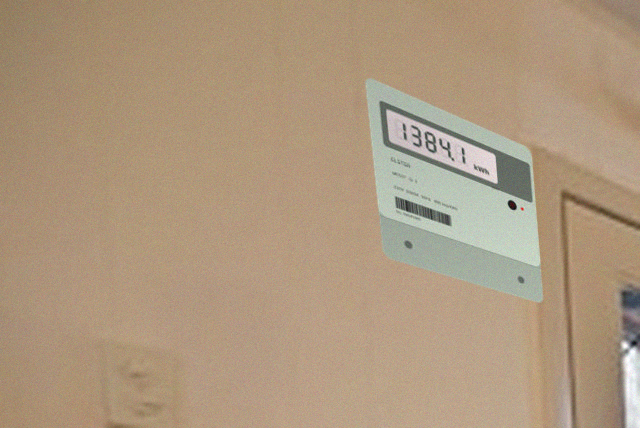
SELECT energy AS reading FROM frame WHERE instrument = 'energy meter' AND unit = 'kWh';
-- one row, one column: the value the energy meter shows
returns 1384.1 kWh
